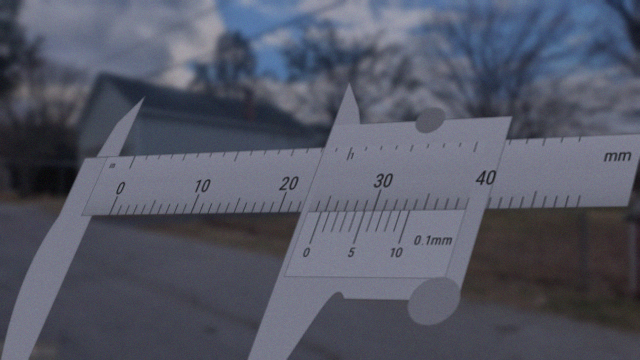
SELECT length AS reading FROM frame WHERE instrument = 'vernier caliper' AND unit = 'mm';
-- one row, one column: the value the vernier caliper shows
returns 24.6 mm
